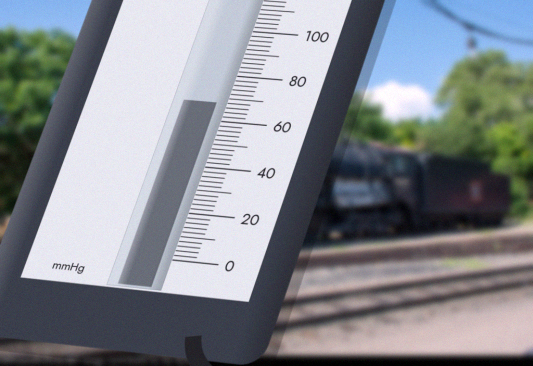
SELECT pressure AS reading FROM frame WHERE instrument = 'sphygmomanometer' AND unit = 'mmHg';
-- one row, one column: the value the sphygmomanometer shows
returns 68 mmHg
